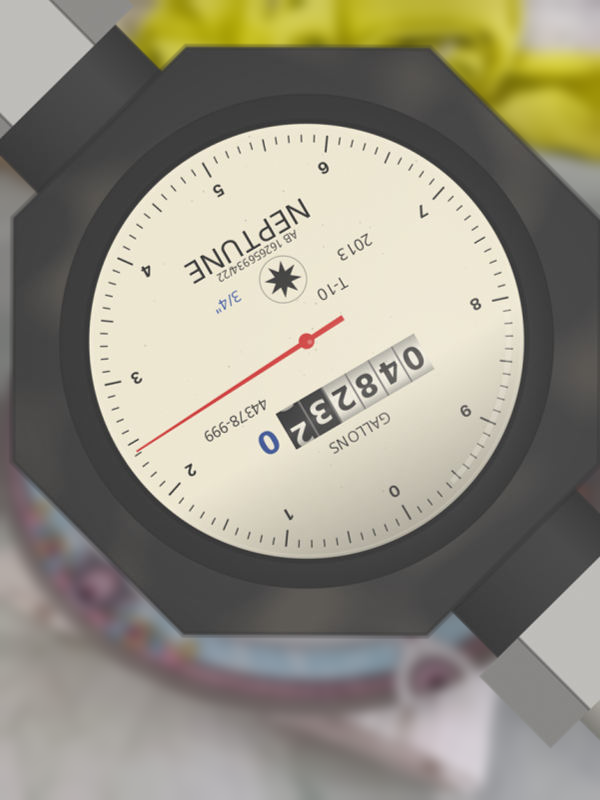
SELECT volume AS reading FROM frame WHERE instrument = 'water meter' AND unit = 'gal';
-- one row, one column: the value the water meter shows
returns 482322.4 gal
